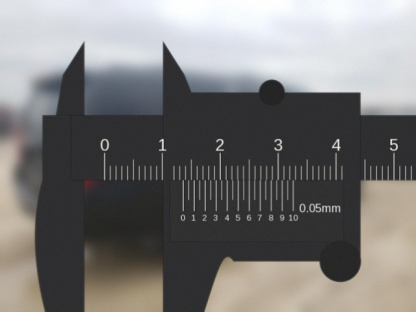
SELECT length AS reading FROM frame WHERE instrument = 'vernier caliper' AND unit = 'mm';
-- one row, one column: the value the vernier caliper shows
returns 13.6 mm
